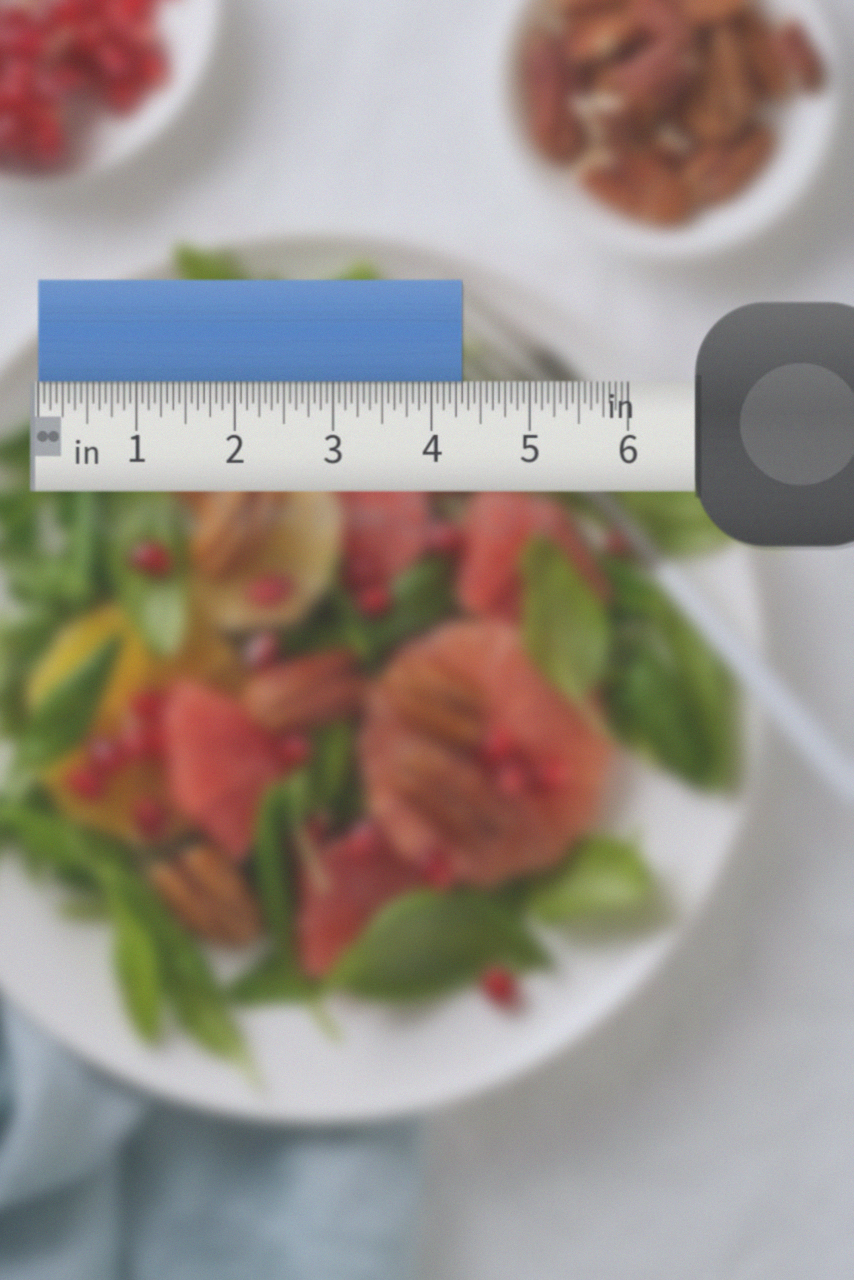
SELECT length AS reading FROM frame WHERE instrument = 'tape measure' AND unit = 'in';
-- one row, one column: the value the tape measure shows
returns 4.3125 in
